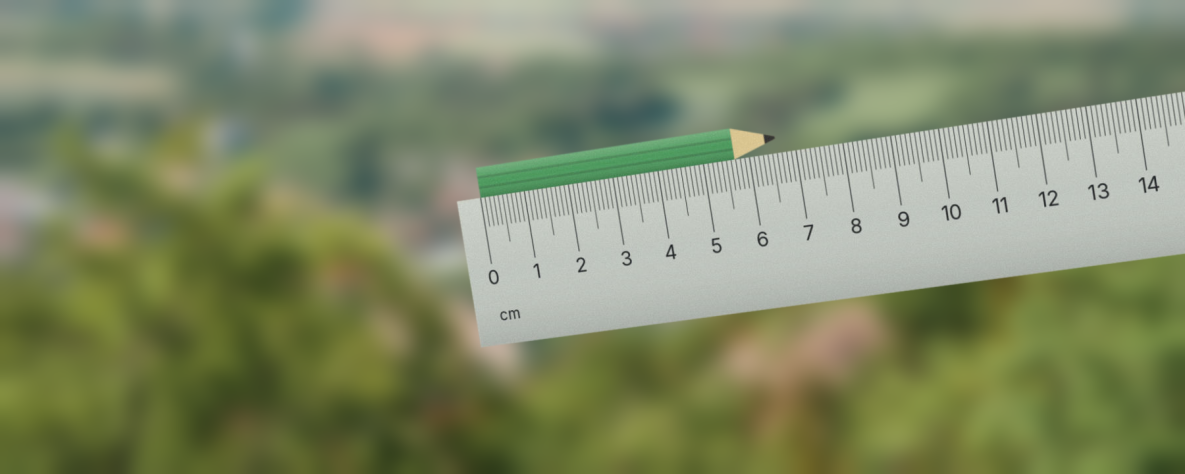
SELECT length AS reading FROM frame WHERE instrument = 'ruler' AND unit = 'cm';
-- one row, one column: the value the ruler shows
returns 6.6 cm
